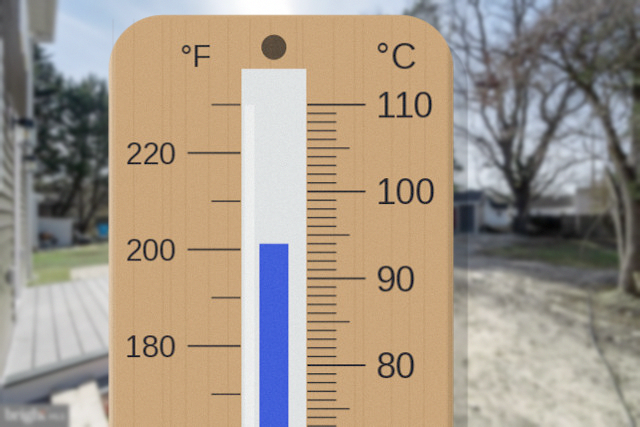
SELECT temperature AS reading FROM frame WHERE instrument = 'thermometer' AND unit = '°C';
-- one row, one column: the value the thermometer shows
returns 94 °C
